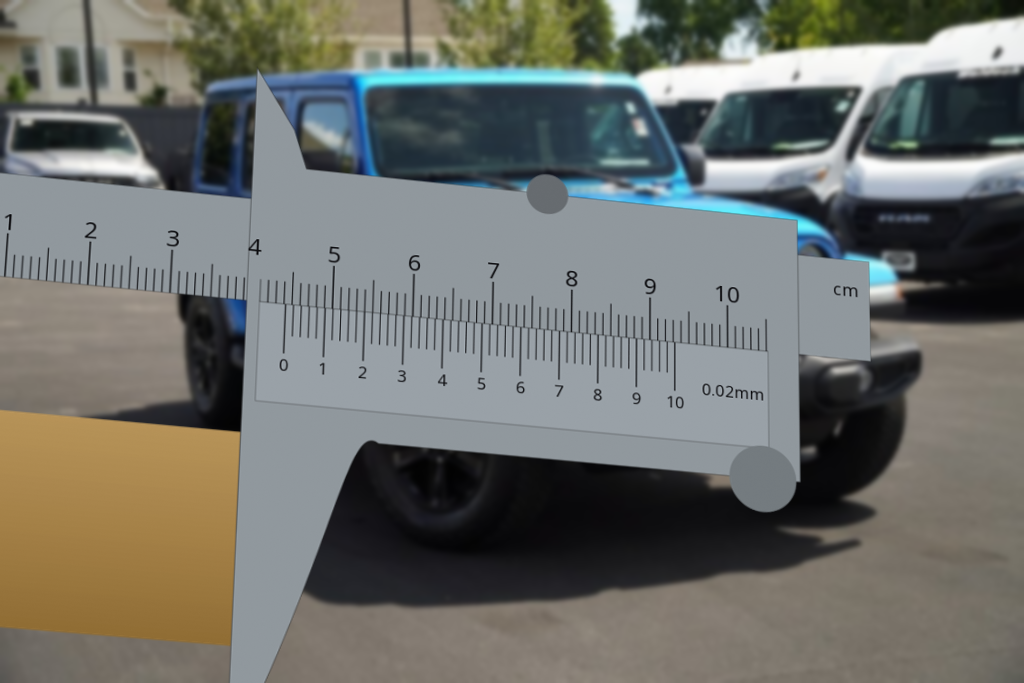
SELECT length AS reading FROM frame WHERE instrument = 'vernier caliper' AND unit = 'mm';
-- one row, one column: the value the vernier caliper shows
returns 44.2 mm
